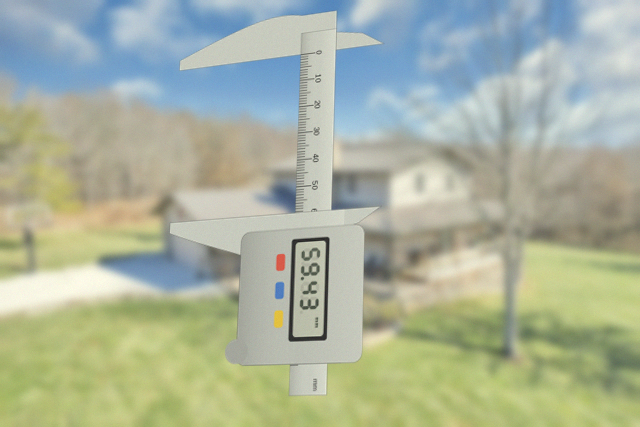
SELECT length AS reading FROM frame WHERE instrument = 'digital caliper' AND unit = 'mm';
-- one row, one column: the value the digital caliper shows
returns 59.43 mm
